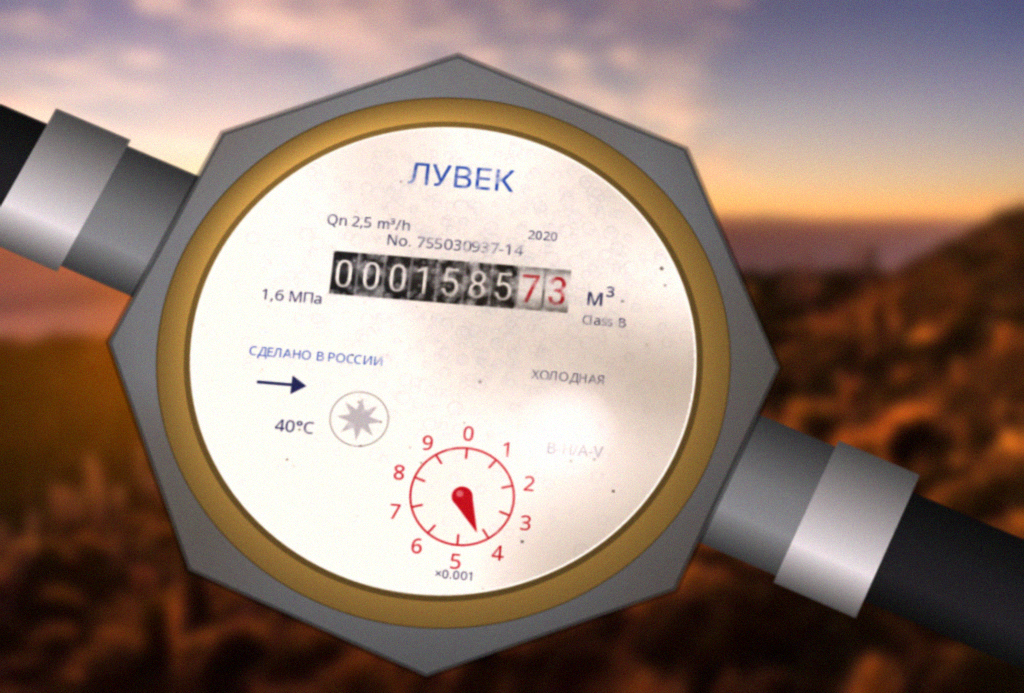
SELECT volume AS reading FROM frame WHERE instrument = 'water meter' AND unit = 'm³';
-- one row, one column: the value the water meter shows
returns 1585.734 m³
